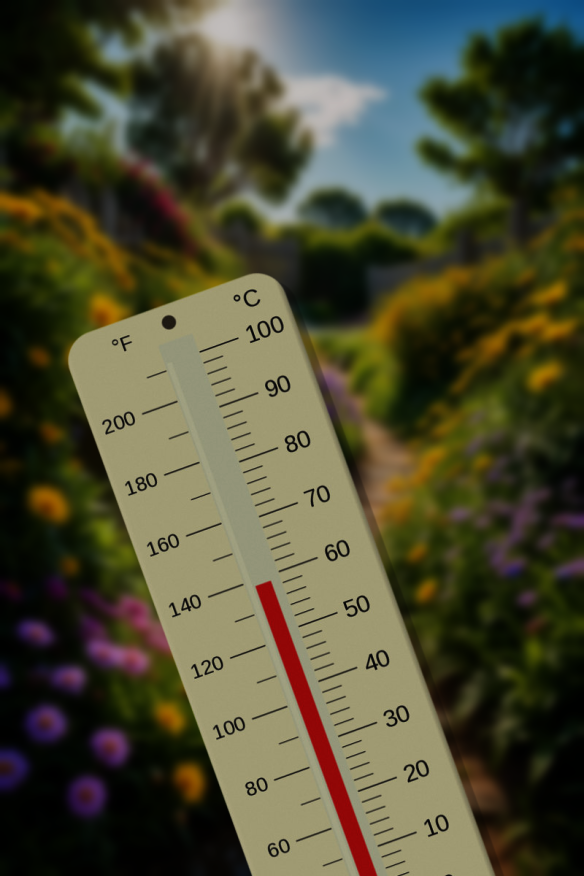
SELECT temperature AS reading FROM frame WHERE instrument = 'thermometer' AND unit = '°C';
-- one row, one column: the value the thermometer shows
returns 59 °C
